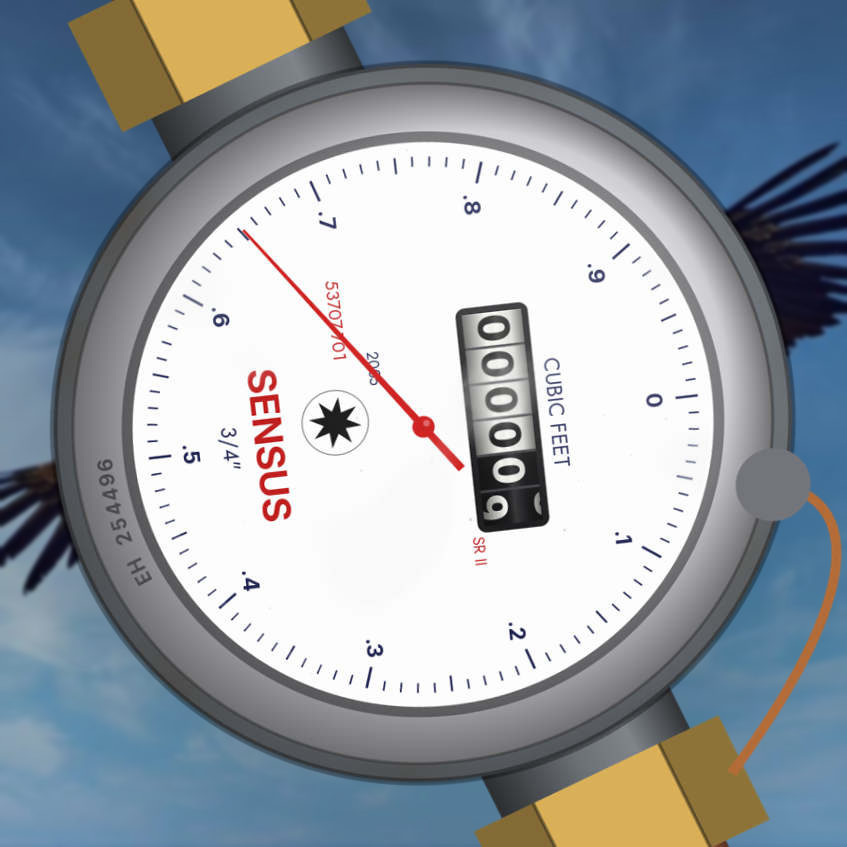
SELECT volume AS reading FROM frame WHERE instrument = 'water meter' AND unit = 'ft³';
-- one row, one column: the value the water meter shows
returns 8.65 ft³
